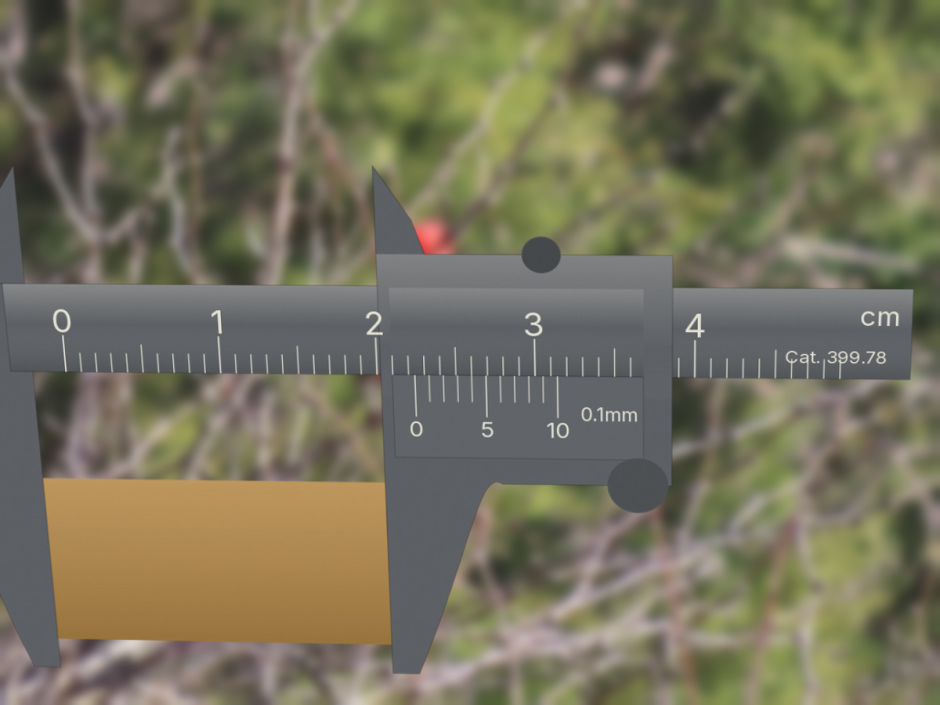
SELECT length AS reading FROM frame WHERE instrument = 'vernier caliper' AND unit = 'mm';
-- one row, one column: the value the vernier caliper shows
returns 22.4 mm
